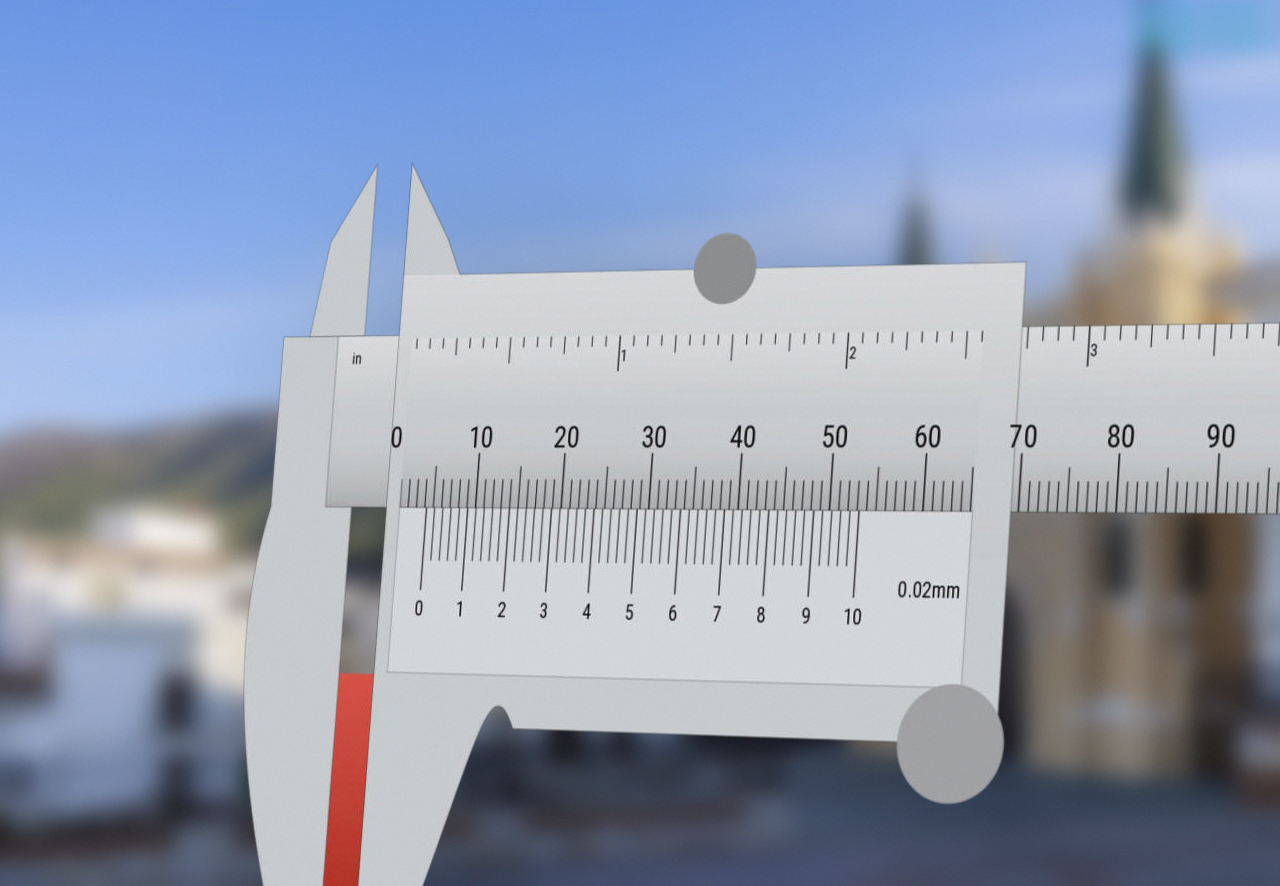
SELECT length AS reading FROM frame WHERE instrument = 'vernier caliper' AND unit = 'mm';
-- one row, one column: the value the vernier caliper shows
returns 4.2 mm
